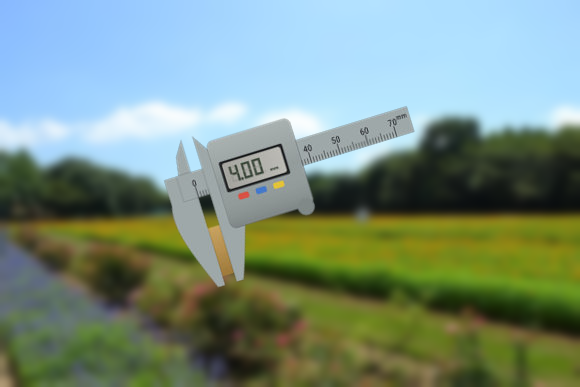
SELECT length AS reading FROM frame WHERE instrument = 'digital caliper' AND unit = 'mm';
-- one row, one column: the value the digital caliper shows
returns 4.00 mm
